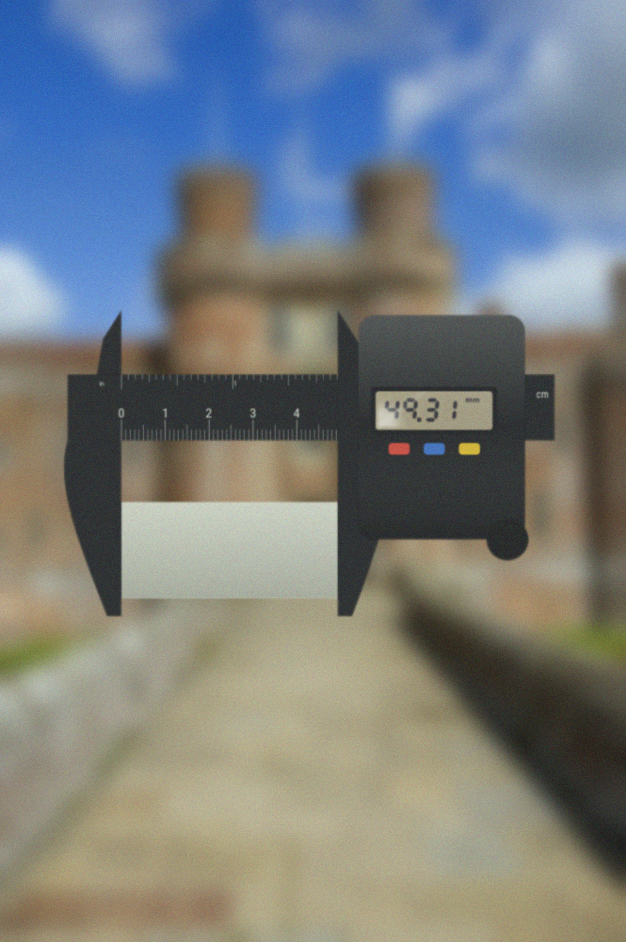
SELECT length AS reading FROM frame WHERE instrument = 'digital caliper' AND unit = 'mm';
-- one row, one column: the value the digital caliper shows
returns 49.31 mm
